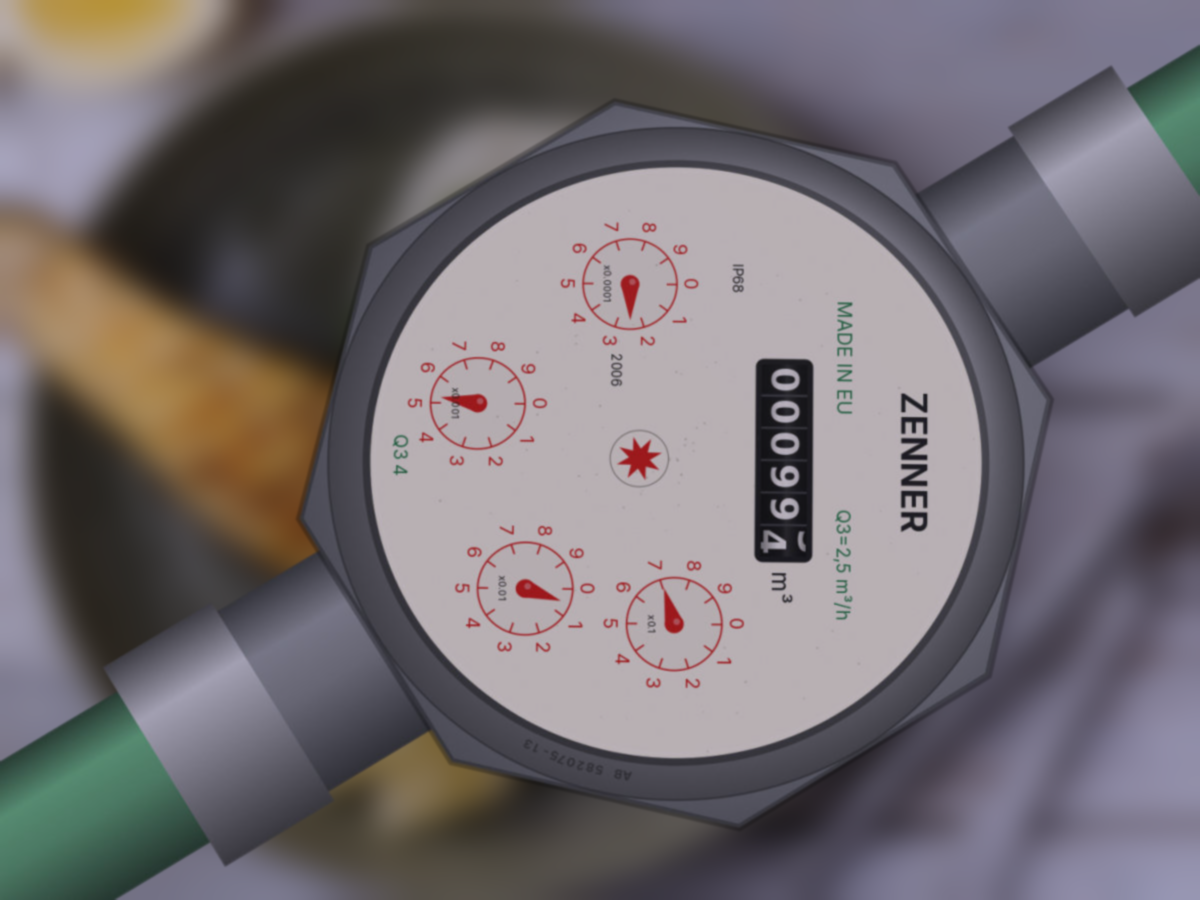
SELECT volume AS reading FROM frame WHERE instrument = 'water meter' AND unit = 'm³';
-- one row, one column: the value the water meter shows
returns 993.7052 m³
